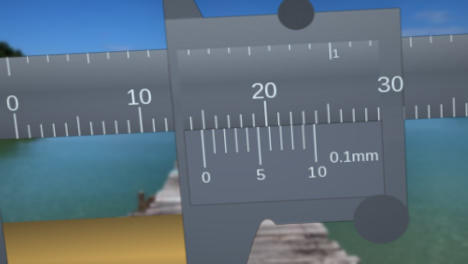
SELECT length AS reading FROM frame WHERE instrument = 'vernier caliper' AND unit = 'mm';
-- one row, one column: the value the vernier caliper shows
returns 14.8 mm
